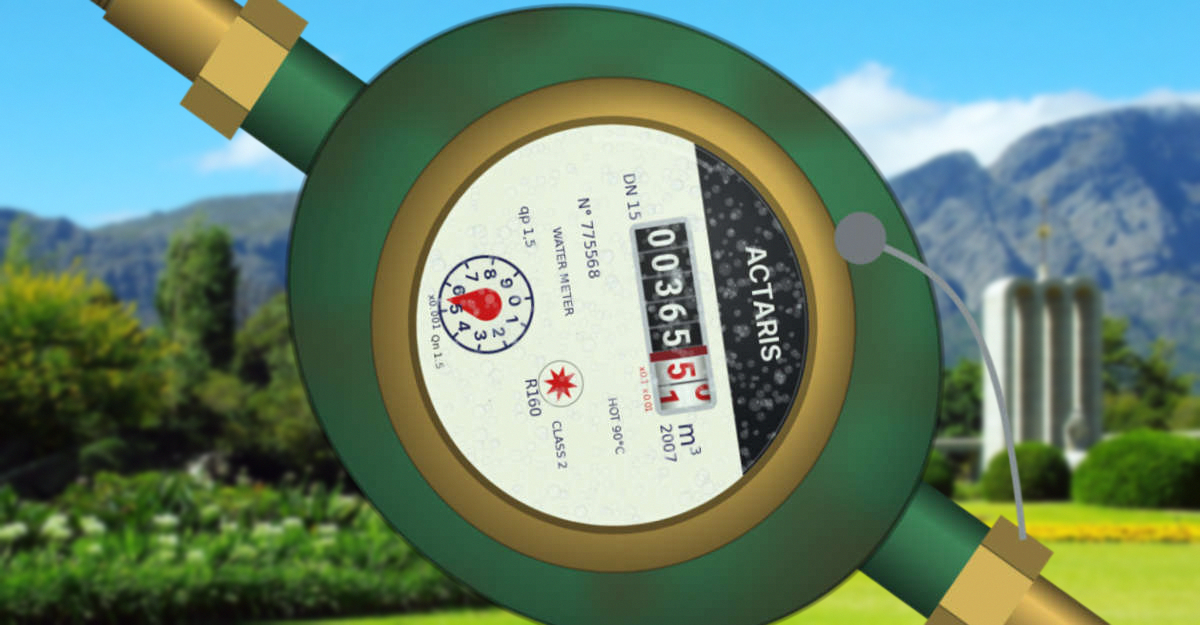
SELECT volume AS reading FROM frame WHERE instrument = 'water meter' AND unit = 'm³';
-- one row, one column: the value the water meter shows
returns 365.505 m³
